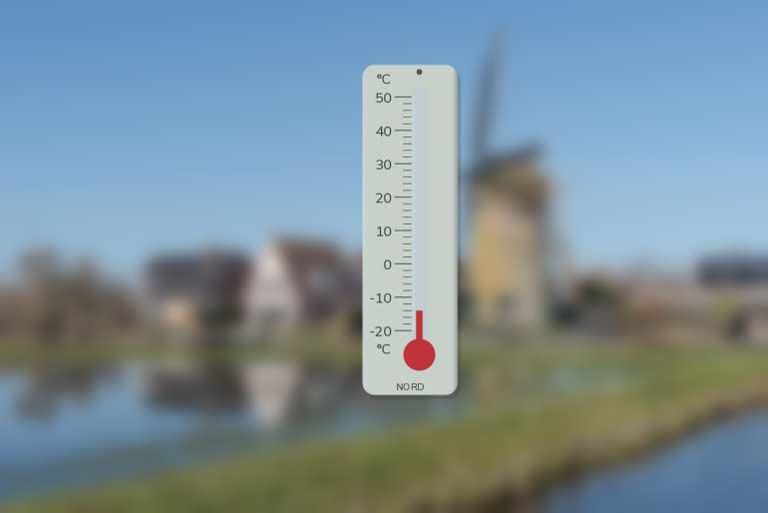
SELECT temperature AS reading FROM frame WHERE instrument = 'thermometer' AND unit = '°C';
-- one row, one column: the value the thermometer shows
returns -14 °C
